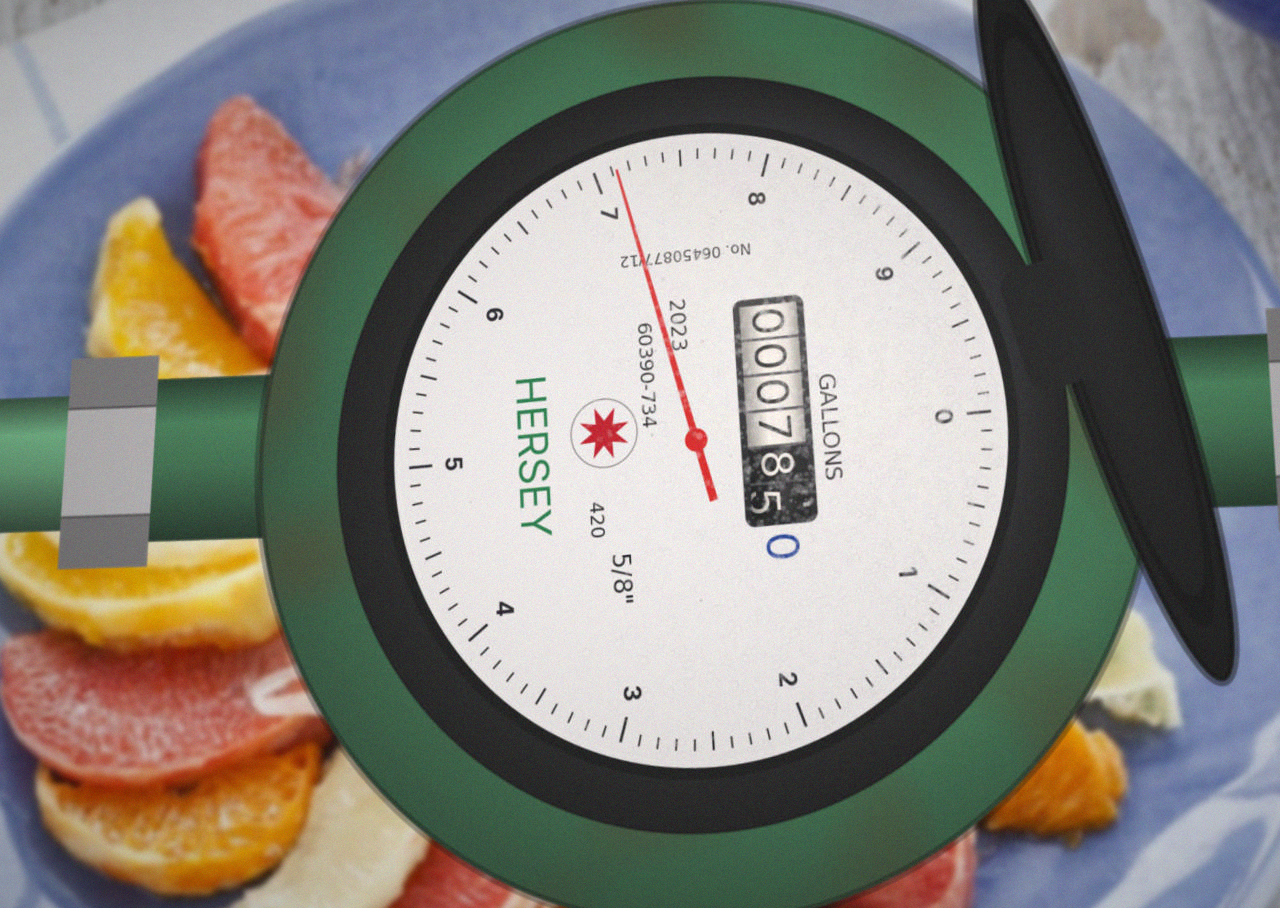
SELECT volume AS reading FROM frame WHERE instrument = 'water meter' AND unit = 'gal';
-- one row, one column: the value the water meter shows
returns 7847.1 gal
